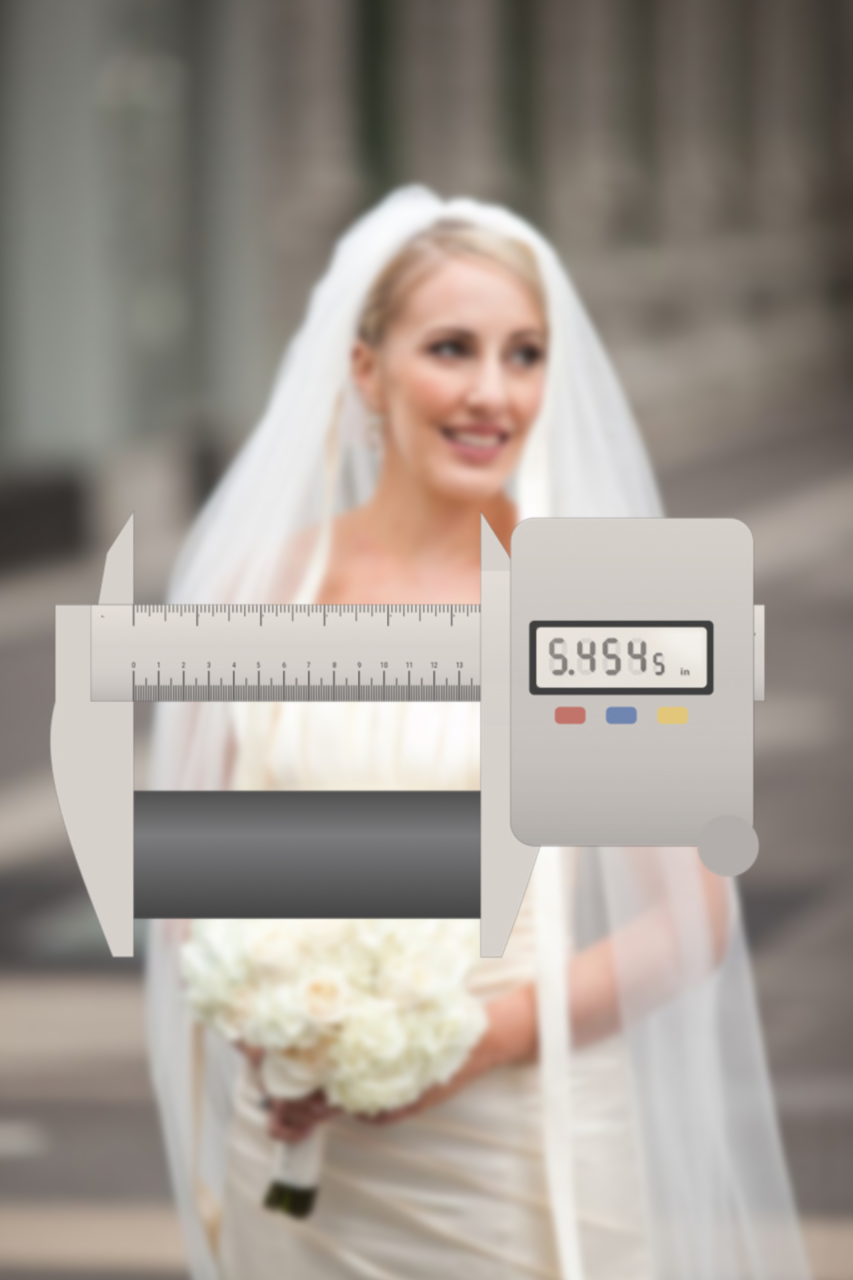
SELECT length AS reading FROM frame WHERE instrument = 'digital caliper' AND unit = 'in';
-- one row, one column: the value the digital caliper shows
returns 5.4545 in
